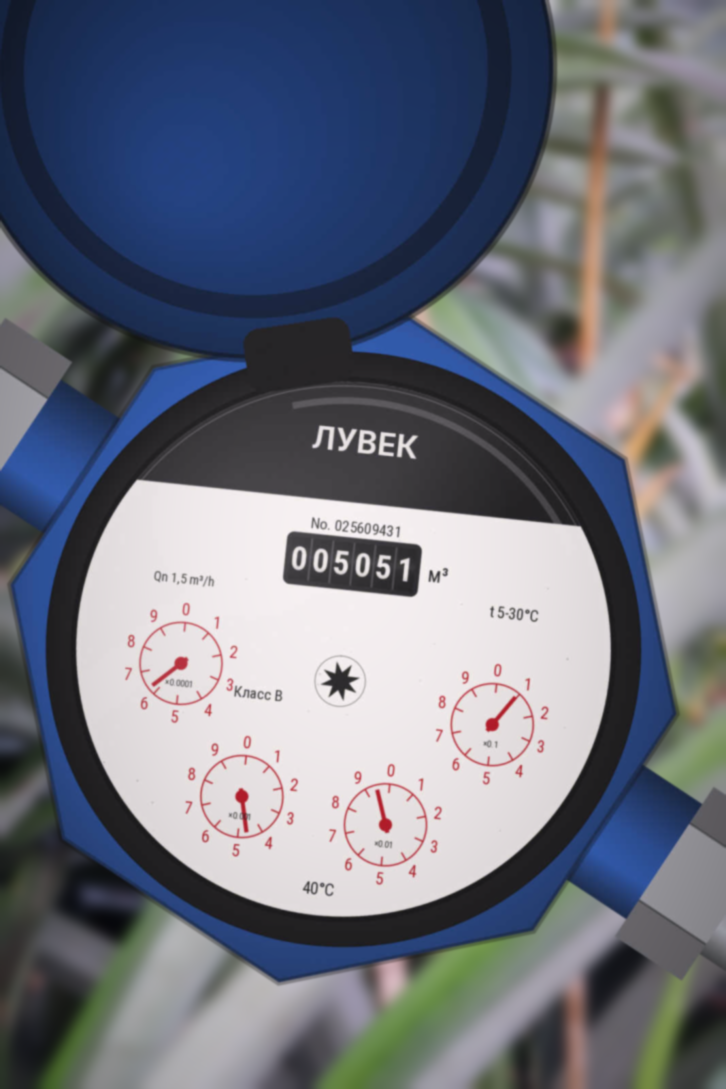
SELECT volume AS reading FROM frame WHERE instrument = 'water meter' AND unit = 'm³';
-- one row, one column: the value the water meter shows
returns 5051.0946 m³
